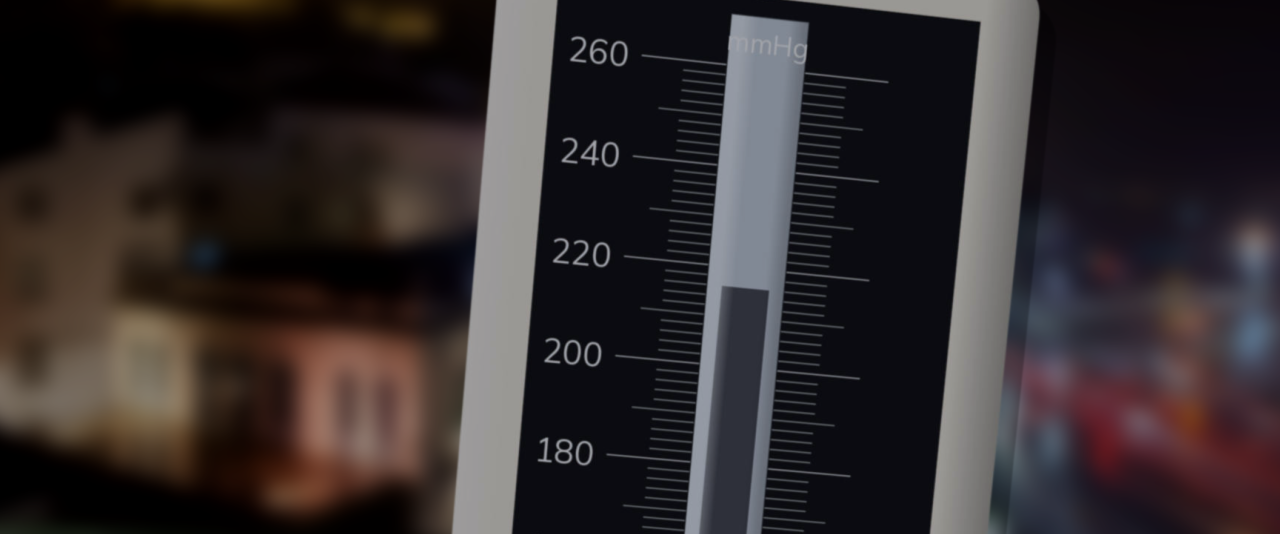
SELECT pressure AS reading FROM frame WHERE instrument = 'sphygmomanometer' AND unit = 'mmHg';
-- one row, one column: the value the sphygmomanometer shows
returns 216 mmHg
